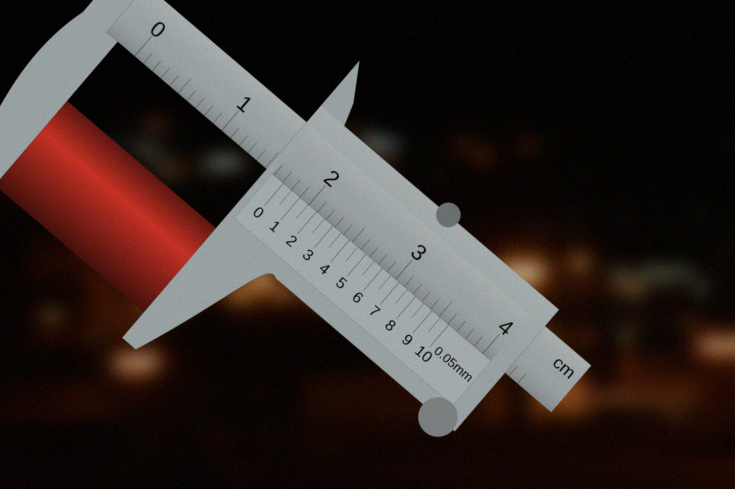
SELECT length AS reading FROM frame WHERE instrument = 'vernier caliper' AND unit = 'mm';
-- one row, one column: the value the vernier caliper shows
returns 17.1 mm
